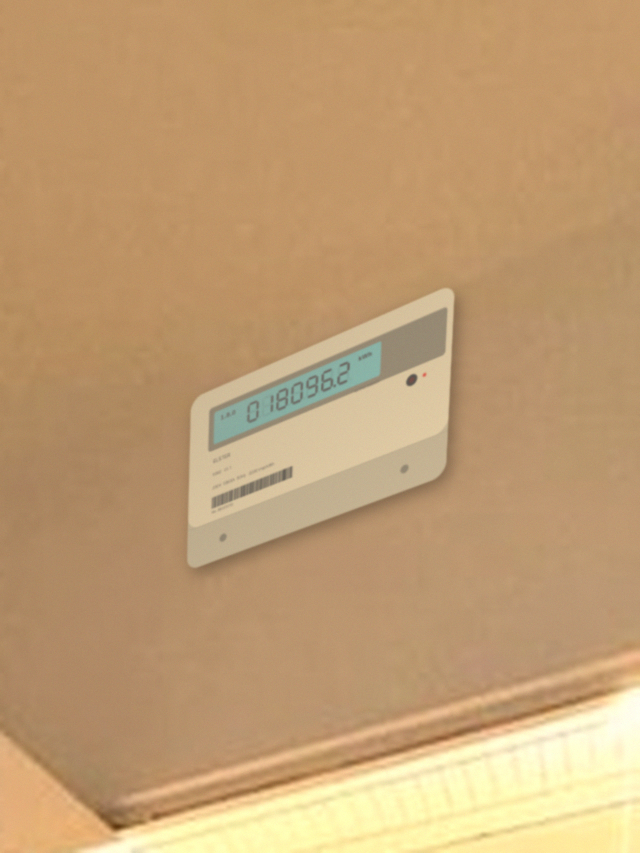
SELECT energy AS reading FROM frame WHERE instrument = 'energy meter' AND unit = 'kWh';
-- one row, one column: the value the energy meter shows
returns 18096.2 kWh
